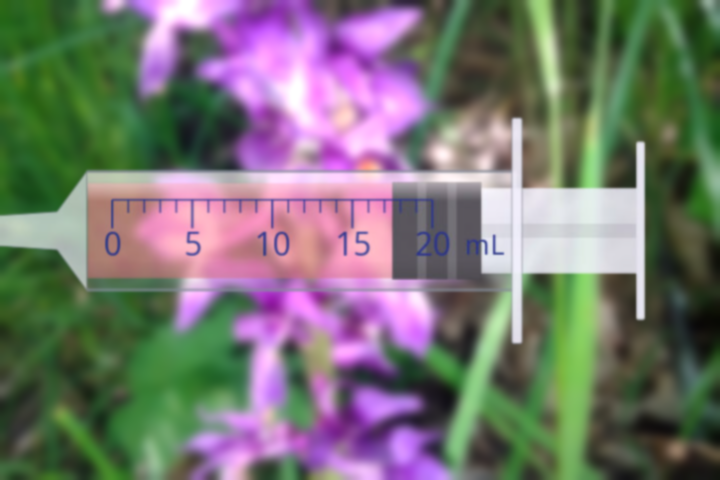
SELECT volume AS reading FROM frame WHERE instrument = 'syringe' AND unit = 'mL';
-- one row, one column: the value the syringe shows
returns 17.5 mL
